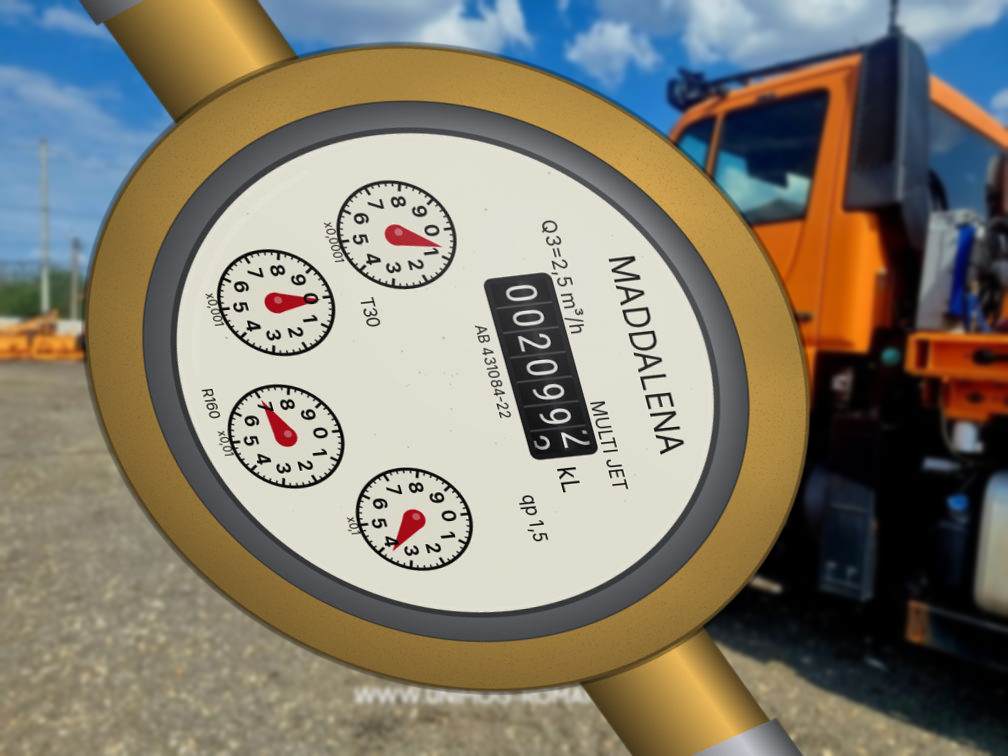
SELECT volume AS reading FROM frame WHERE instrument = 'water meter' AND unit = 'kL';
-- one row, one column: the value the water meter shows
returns 20992.3700 kL
